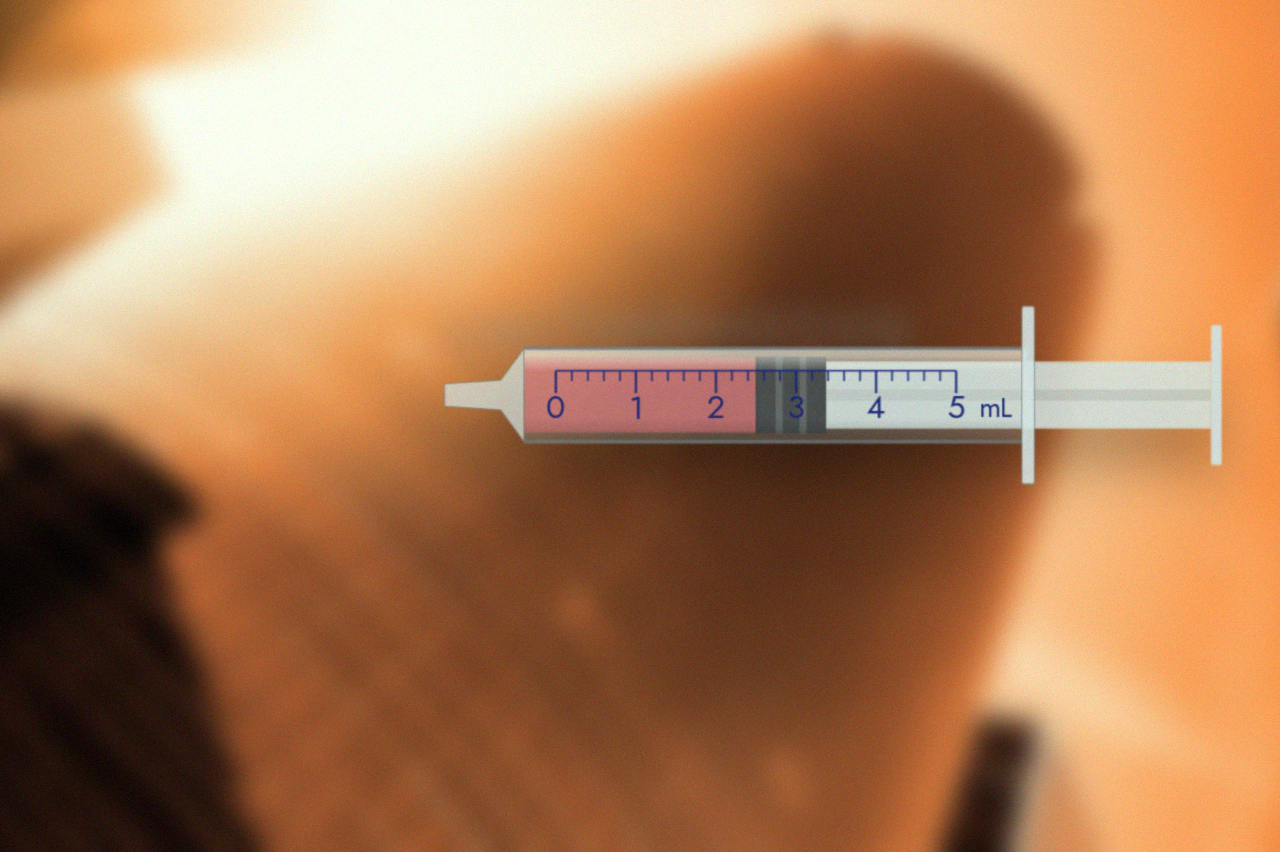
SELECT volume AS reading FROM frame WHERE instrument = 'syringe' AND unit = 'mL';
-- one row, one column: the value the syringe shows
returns 2.5 mL
